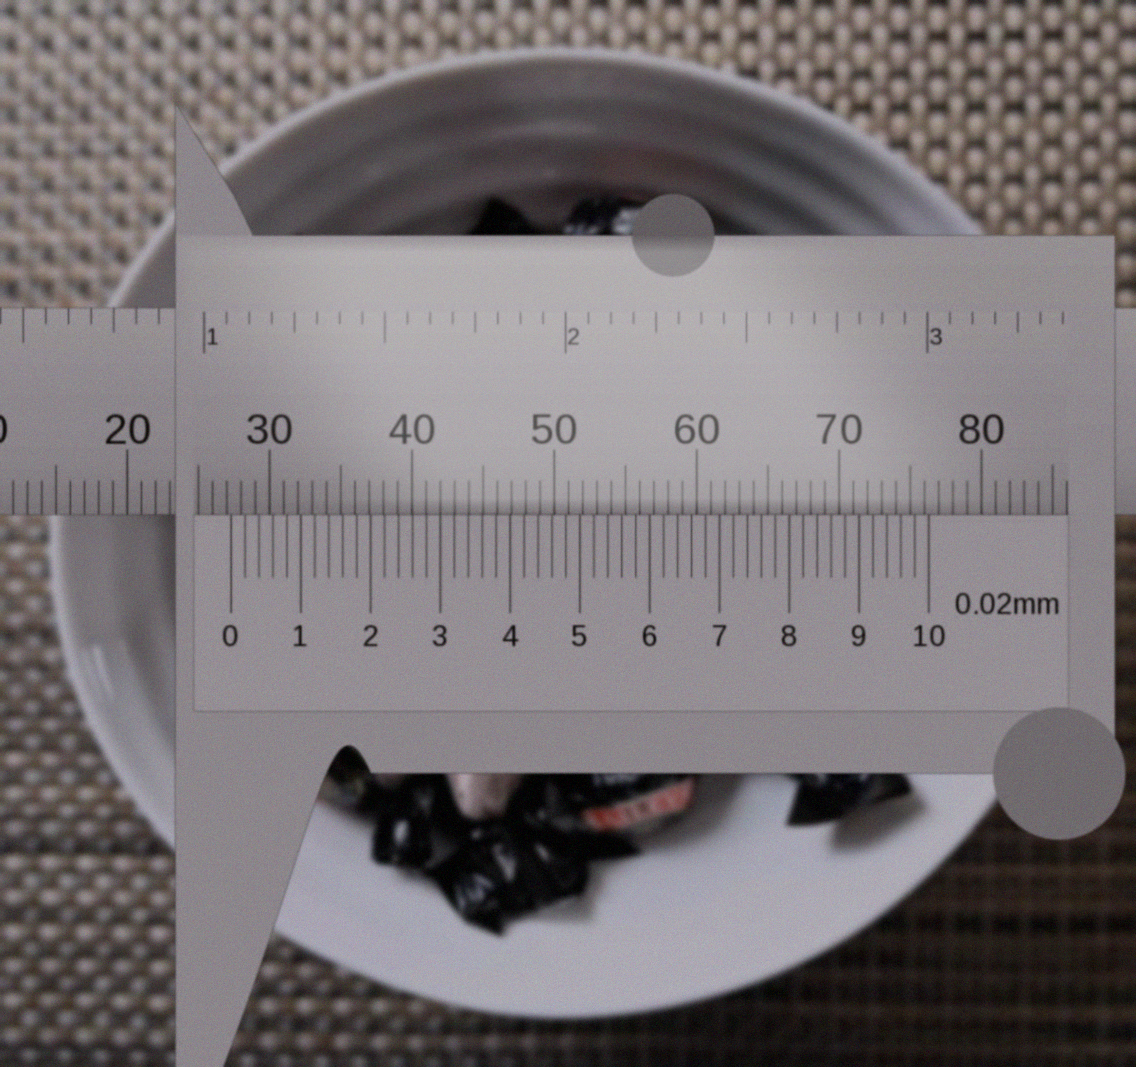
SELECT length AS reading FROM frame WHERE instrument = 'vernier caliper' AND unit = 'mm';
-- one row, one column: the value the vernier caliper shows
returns 27.3 mm
